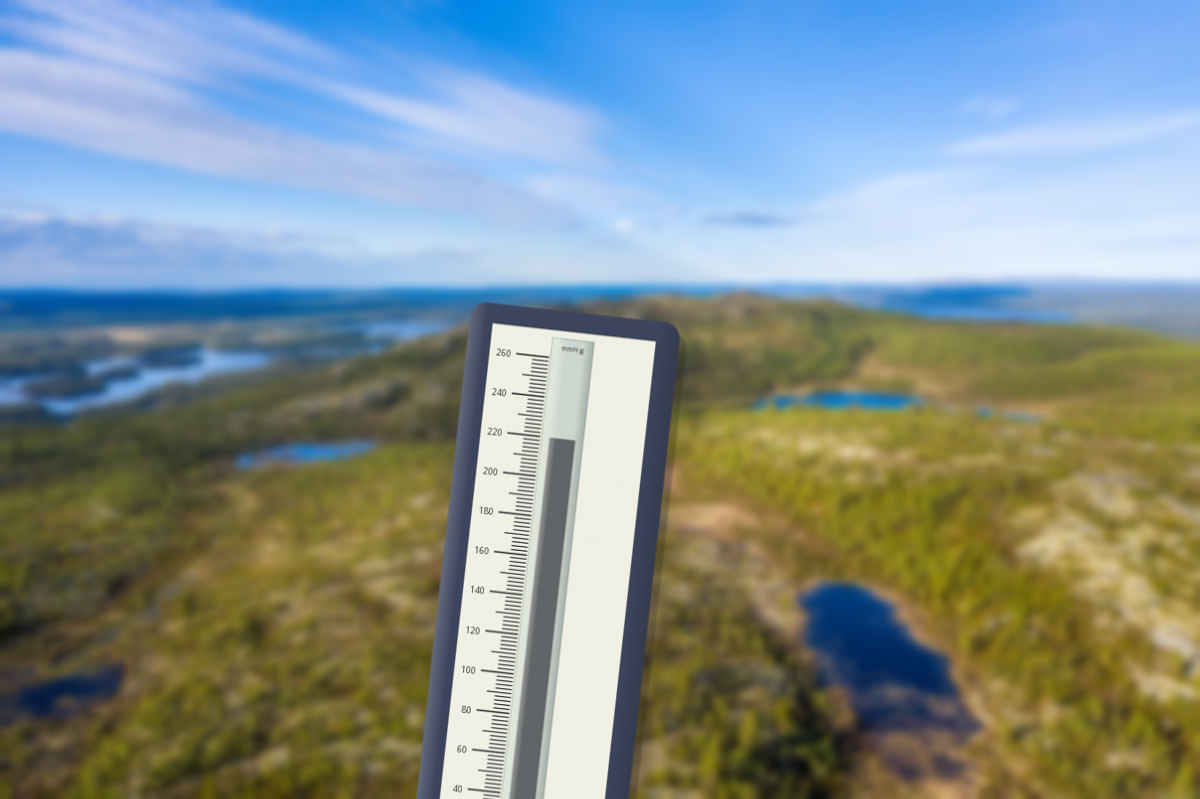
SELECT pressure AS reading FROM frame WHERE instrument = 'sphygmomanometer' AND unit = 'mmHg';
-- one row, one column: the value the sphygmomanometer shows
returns 220 mmHg
